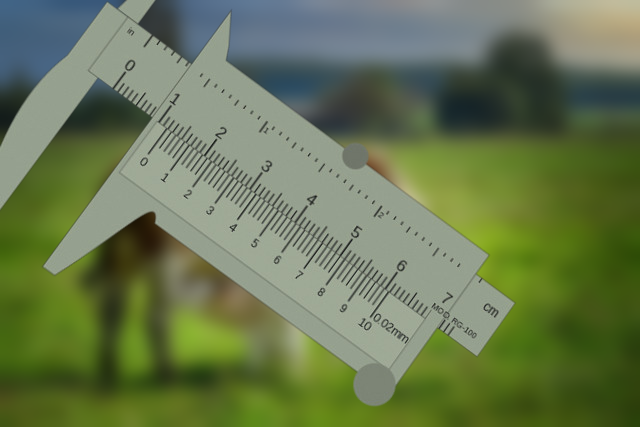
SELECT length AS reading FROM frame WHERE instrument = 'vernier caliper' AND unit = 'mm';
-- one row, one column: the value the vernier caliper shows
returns 11.8 mm
